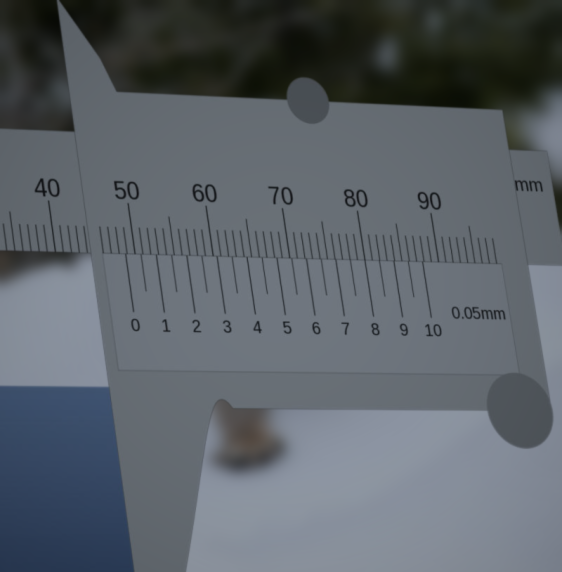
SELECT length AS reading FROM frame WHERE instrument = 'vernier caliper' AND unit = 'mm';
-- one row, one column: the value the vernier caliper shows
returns 48.8 mm
